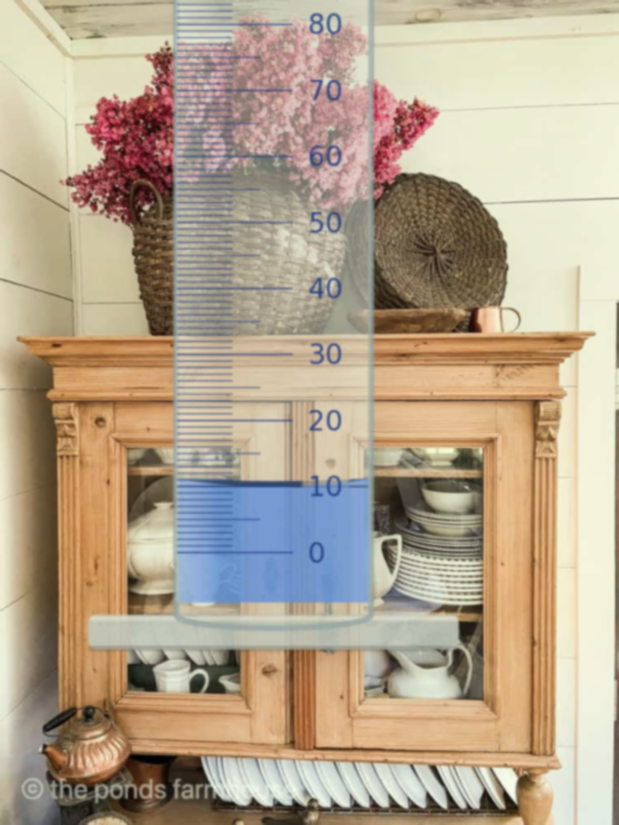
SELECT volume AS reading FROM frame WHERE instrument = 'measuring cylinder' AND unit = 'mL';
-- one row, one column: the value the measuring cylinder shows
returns 10 mL
